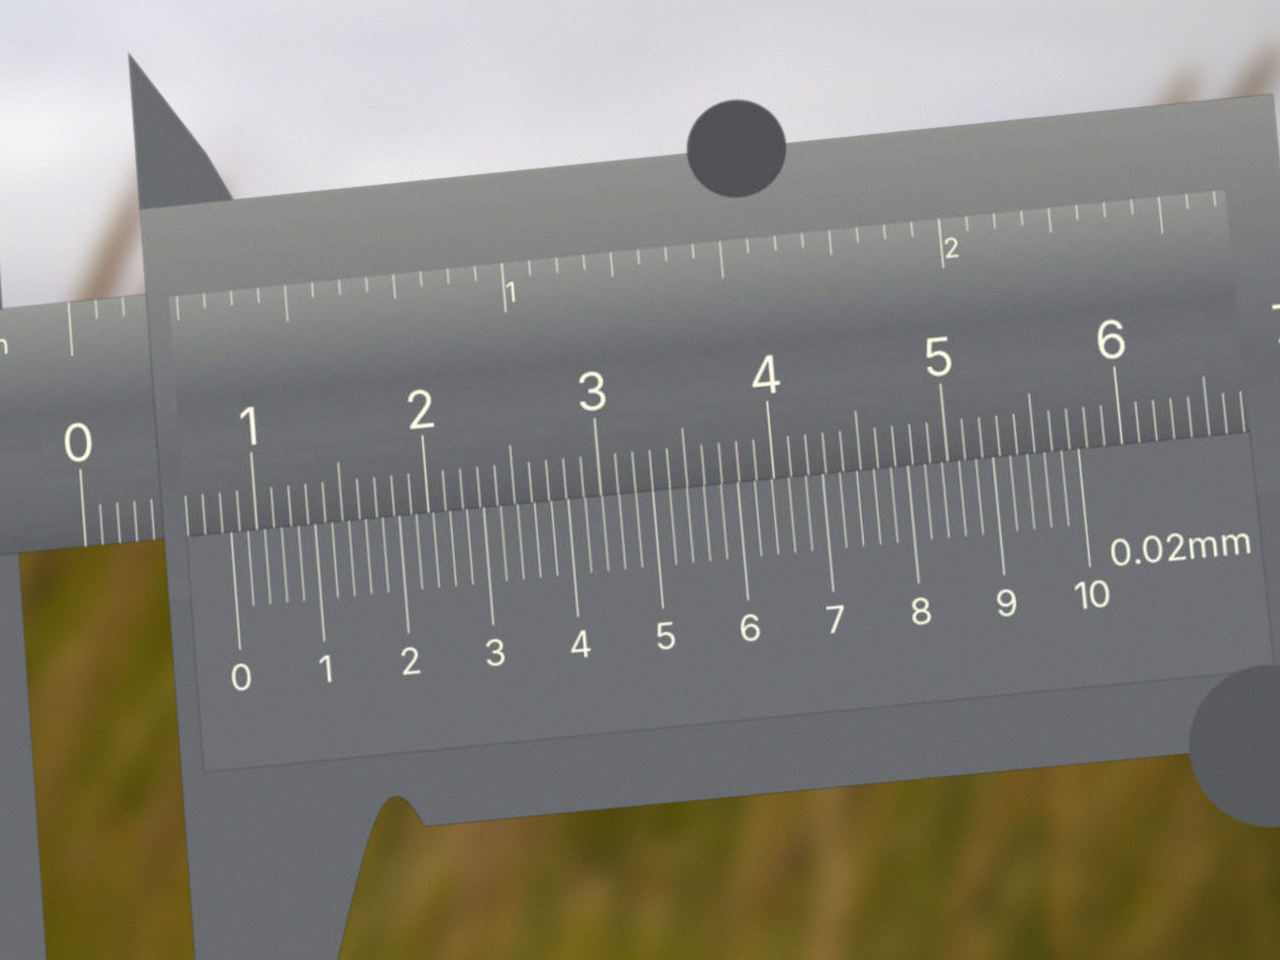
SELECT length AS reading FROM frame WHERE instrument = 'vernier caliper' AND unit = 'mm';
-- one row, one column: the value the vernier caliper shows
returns 8.5 mm
